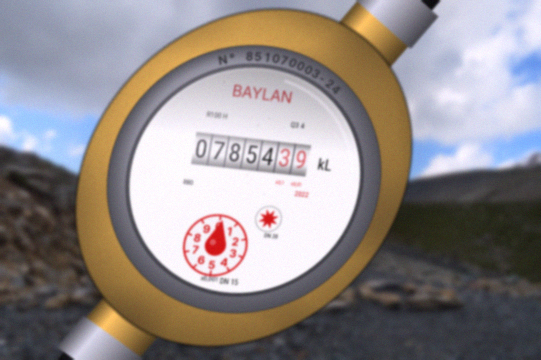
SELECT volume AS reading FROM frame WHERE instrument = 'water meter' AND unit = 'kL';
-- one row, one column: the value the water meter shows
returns 7854.390 kL
